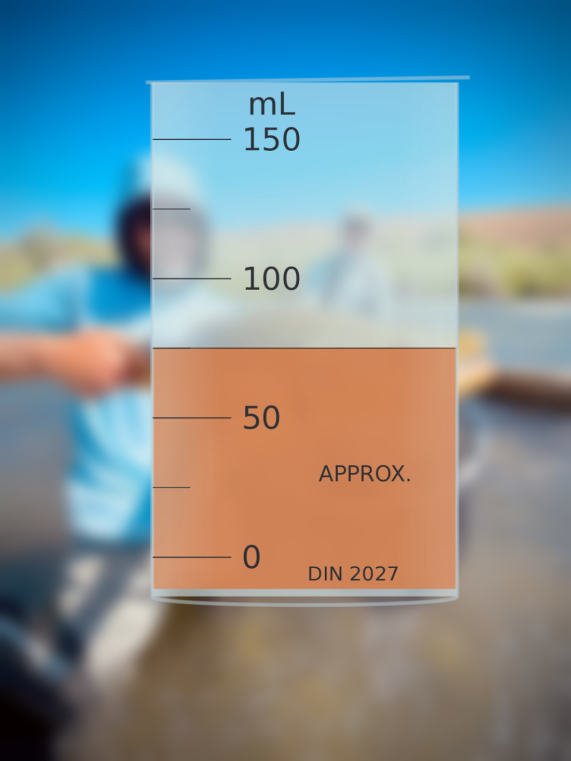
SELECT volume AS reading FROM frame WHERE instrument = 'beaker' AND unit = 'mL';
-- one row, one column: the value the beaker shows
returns 75 mL
